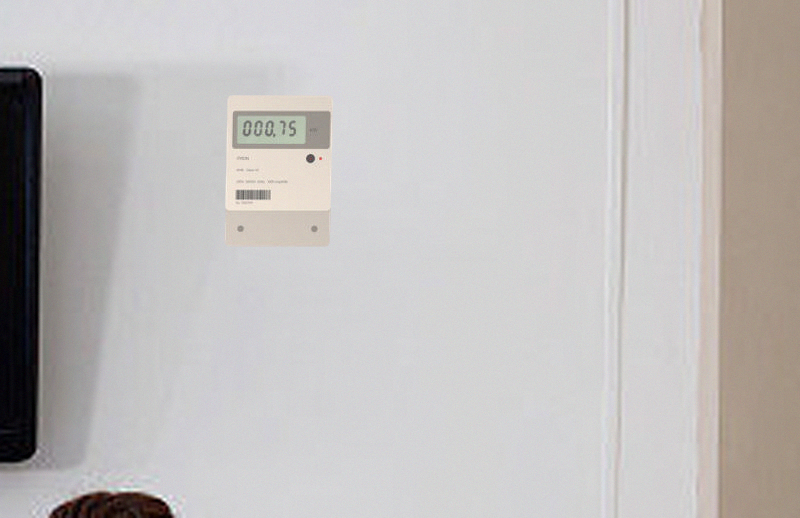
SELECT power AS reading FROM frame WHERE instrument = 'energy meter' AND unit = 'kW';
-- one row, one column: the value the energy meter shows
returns 0.75 kW
